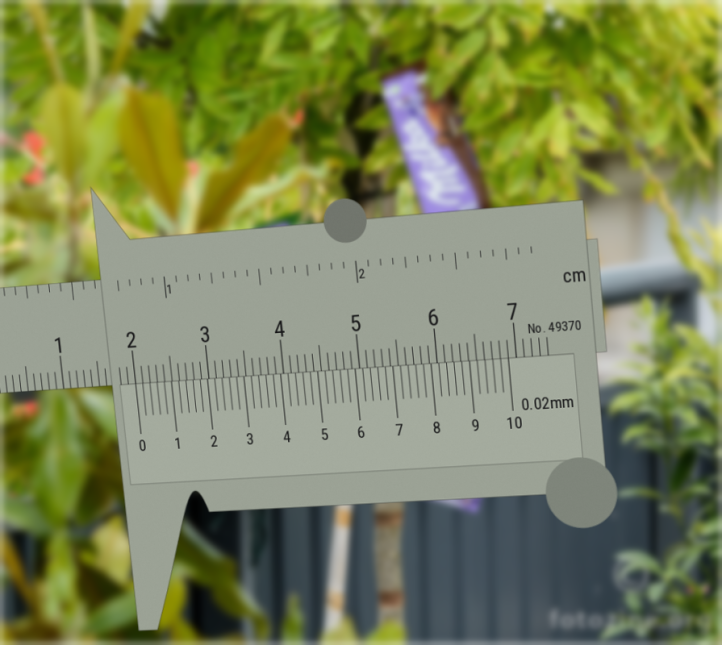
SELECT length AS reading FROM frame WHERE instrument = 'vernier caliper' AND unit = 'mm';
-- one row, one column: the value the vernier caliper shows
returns 20.0 mm
